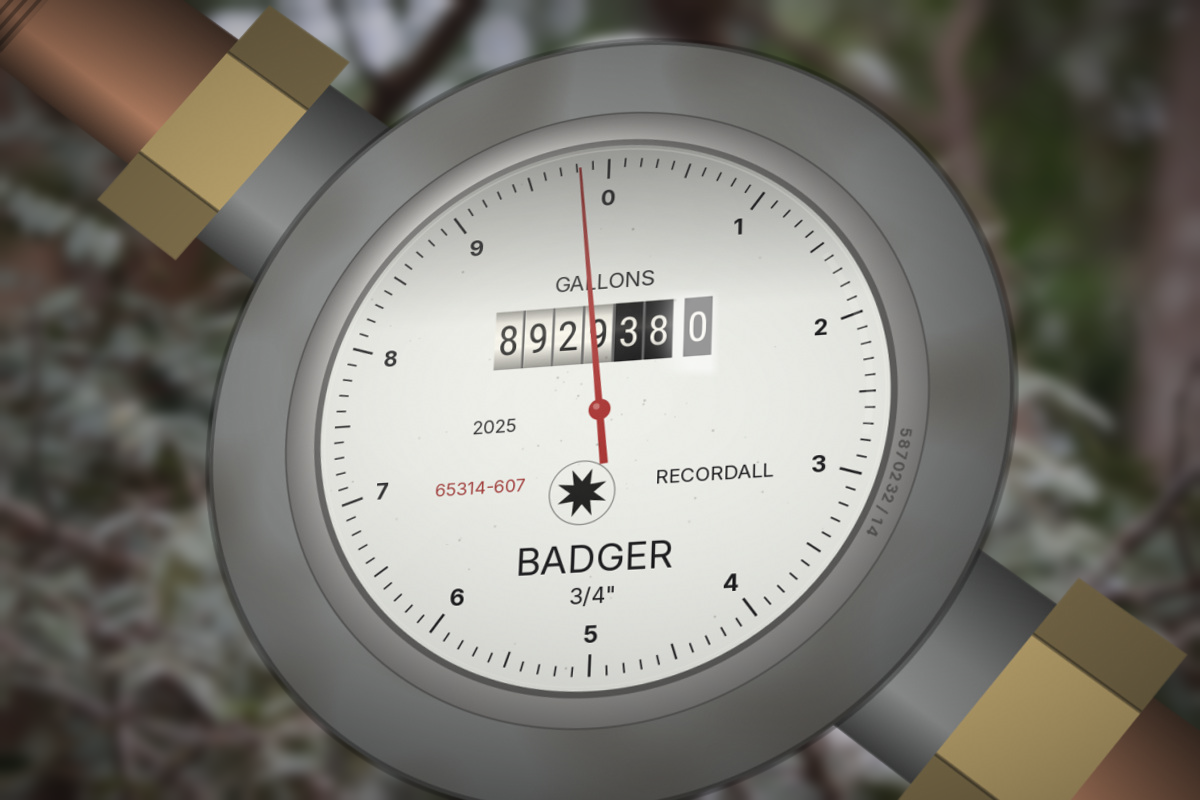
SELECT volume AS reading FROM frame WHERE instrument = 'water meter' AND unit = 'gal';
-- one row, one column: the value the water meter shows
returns 8929379.8 gal
